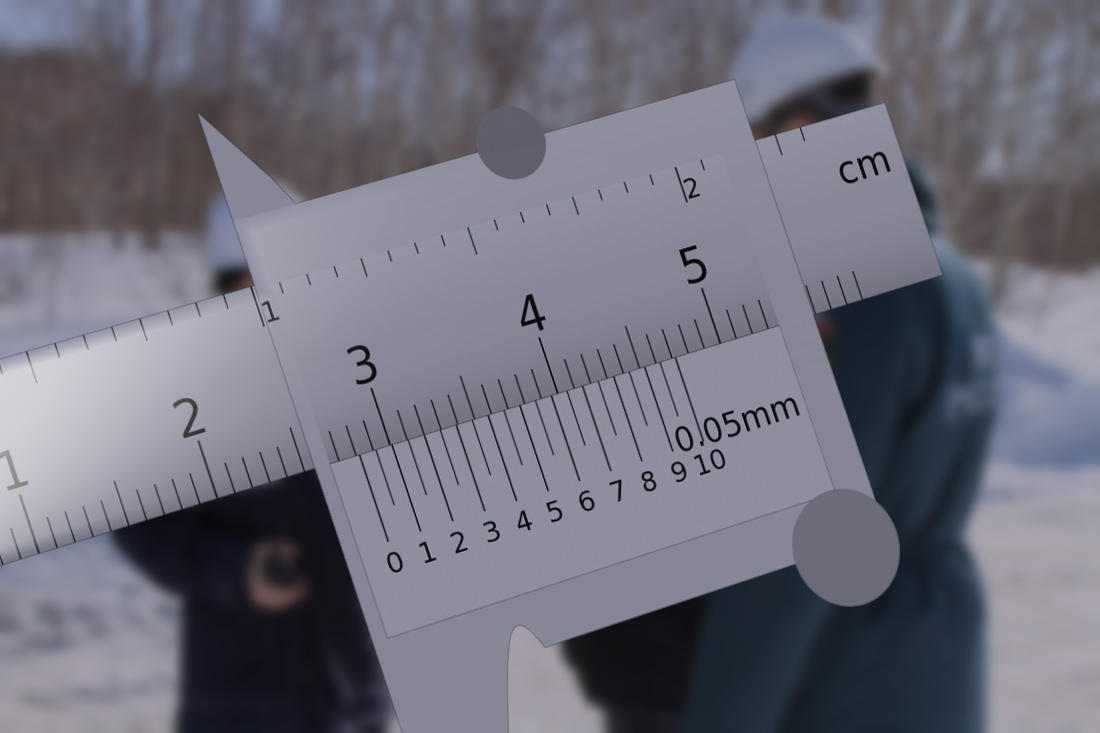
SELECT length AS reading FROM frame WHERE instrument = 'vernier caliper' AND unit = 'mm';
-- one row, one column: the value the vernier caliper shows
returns 28.2 mm
